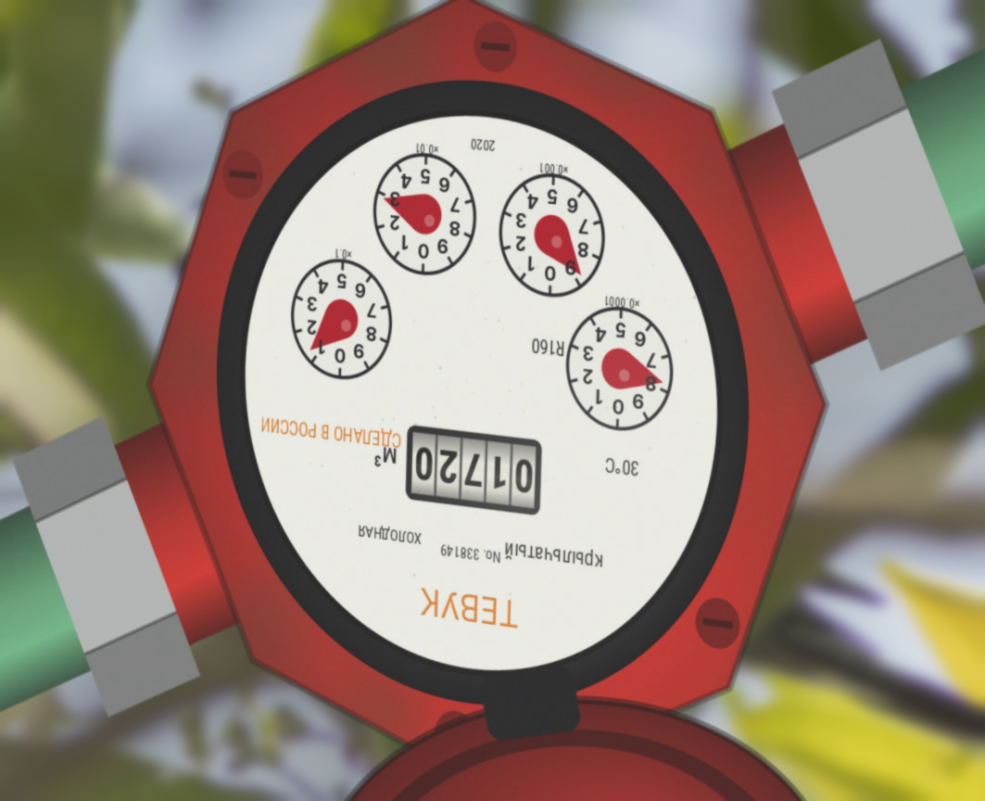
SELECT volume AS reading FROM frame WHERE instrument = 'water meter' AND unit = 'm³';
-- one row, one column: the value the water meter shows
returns 1720.1287 m³
